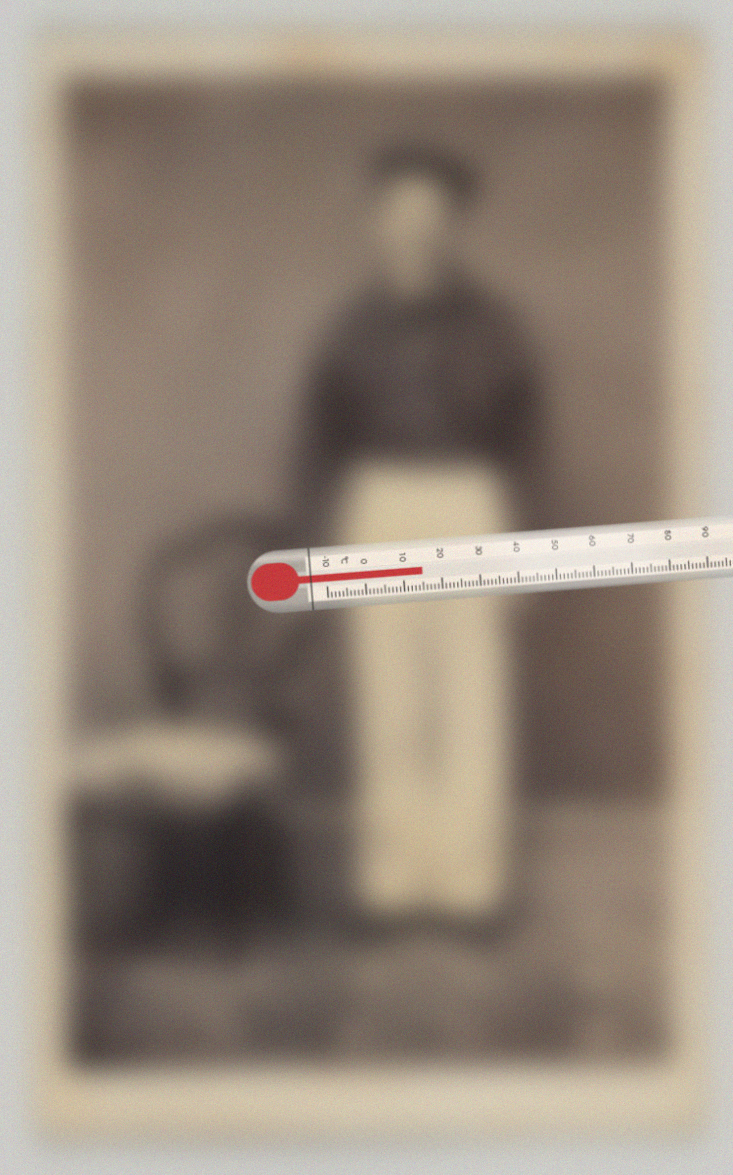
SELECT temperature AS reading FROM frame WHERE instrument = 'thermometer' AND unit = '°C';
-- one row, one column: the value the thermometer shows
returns 15 °C
